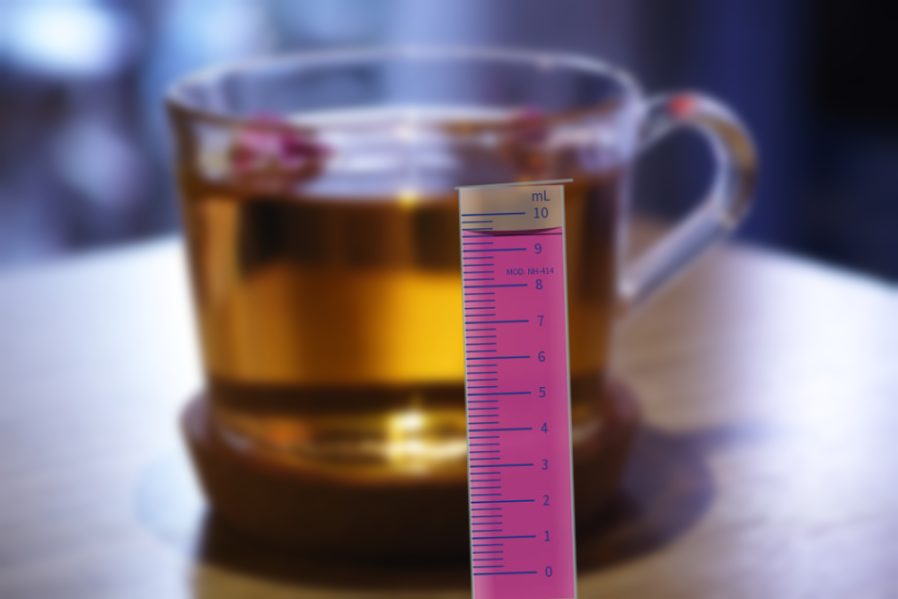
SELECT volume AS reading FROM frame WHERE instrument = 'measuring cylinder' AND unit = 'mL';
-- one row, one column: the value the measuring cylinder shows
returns 9.4 mL
